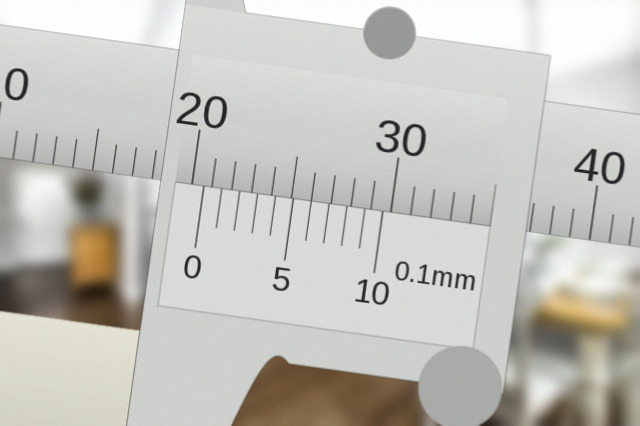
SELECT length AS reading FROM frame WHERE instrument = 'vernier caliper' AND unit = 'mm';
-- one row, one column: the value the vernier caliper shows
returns 20.6 mm
